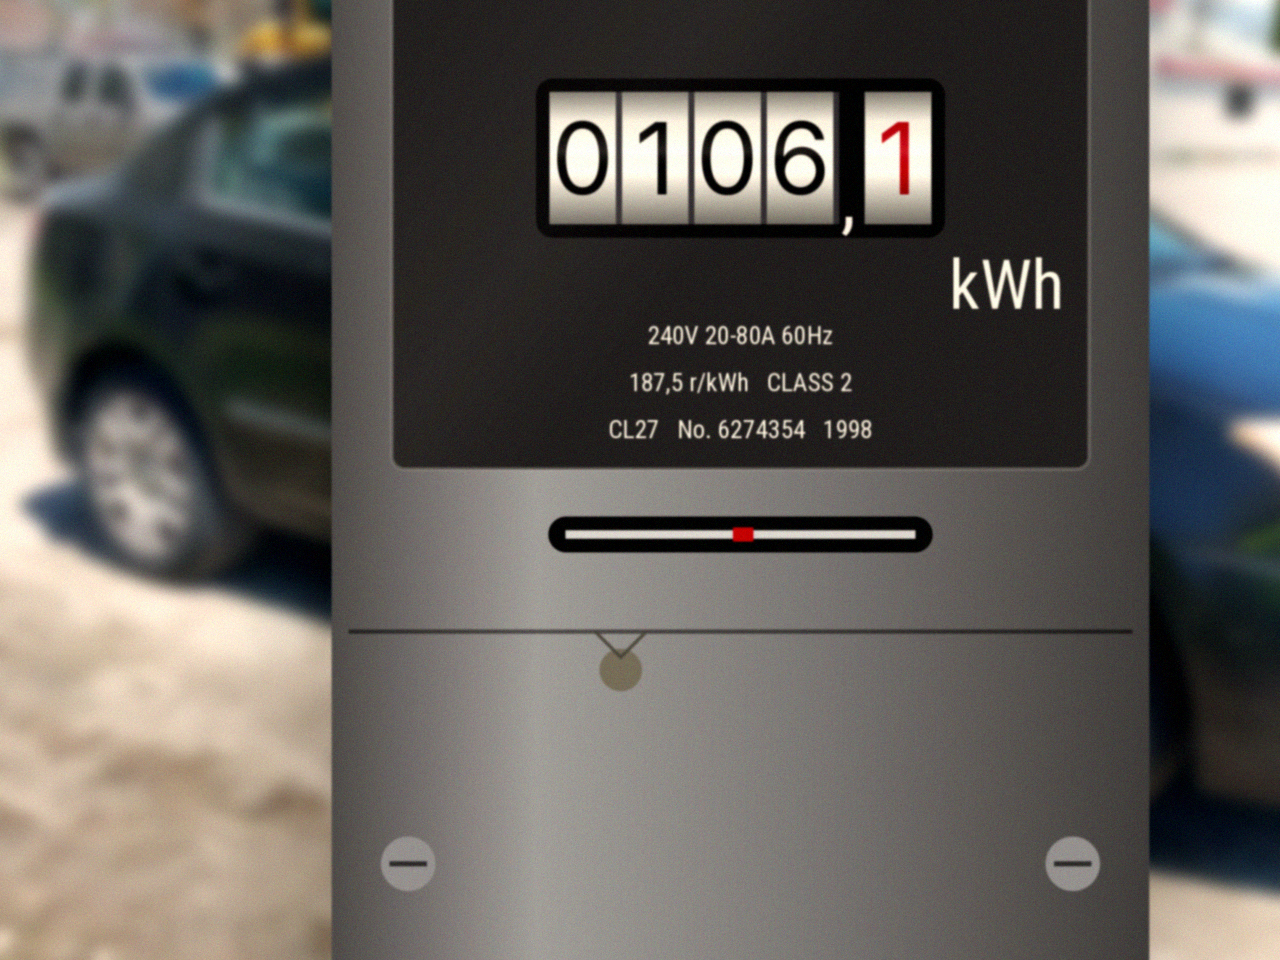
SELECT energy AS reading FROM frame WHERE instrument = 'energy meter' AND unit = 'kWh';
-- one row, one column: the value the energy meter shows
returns 106.1 kWh
